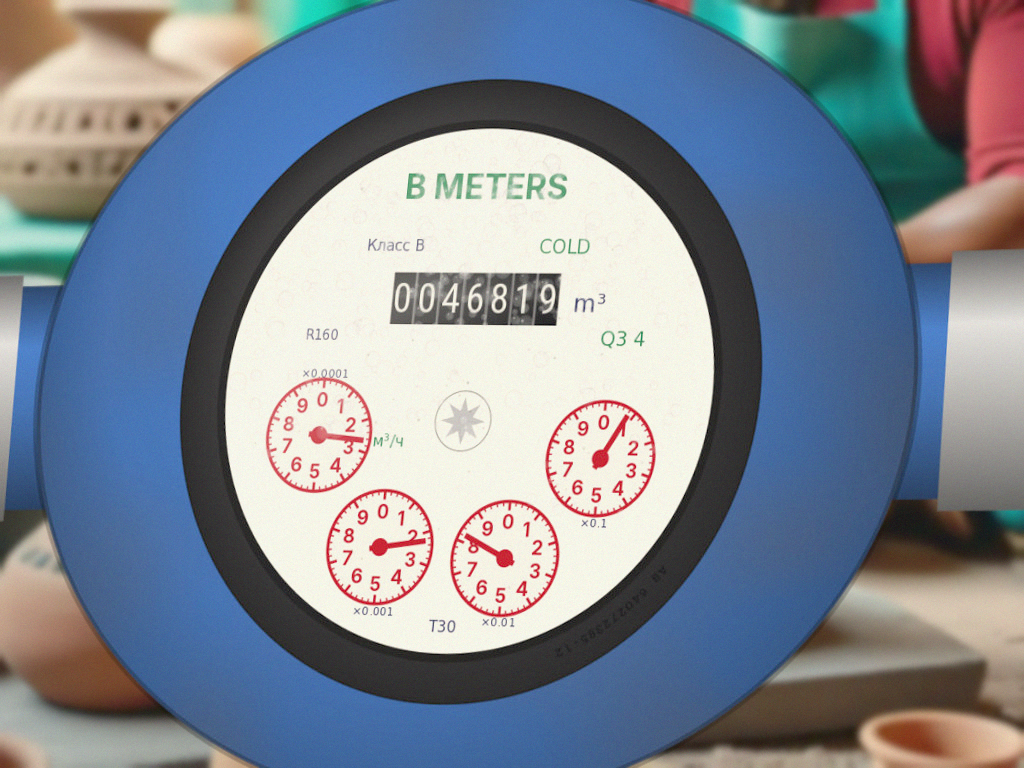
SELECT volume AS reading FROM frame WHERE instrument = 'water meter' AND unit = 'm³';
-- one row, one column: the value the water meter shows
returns 46819.0822 m³
